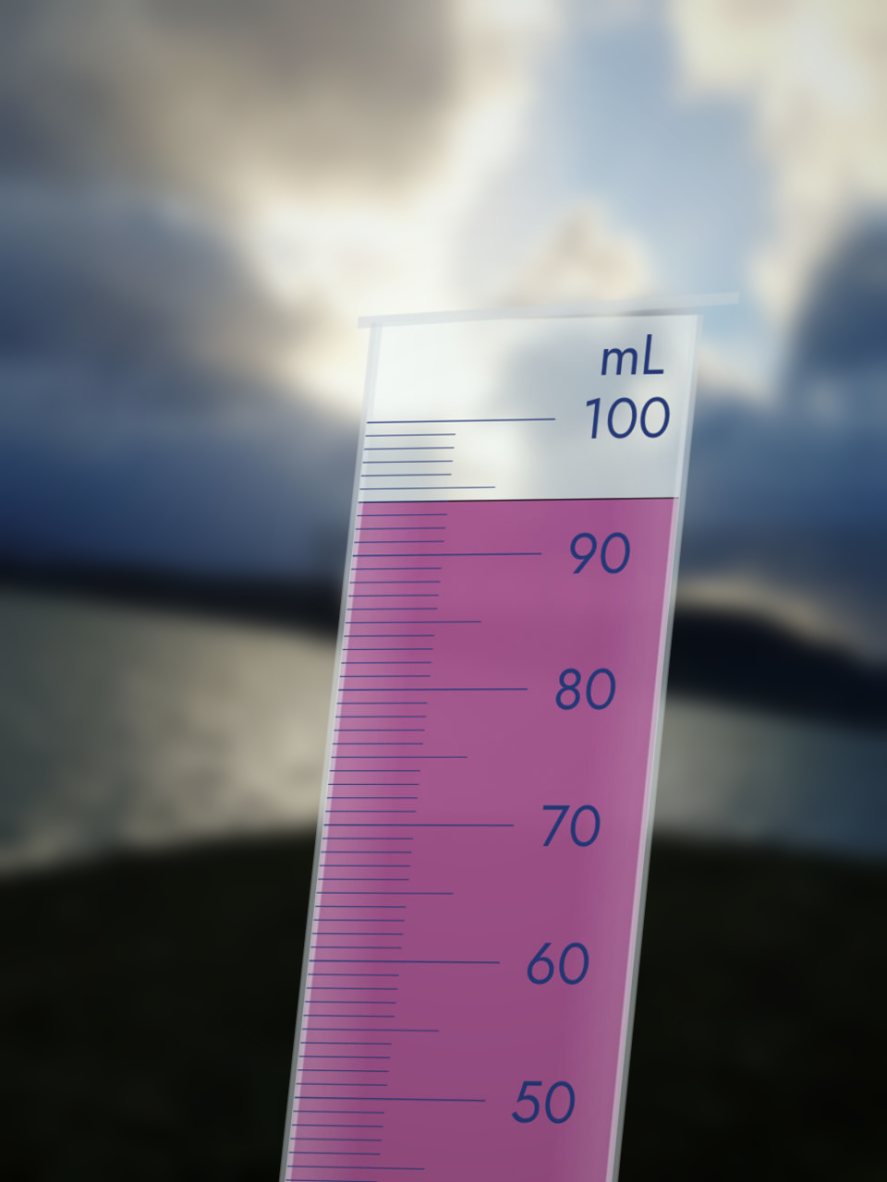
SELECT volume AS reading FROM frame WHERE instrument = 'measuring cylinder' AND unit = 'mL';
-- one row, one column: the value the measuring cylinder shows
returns 94 mL
